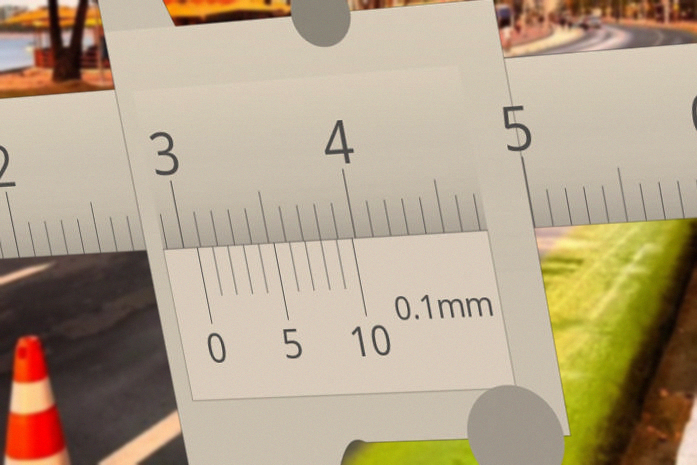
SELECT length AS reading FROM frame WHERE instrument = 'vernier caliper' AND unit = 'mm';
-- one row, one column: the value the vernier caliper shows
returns 30.8 mm
